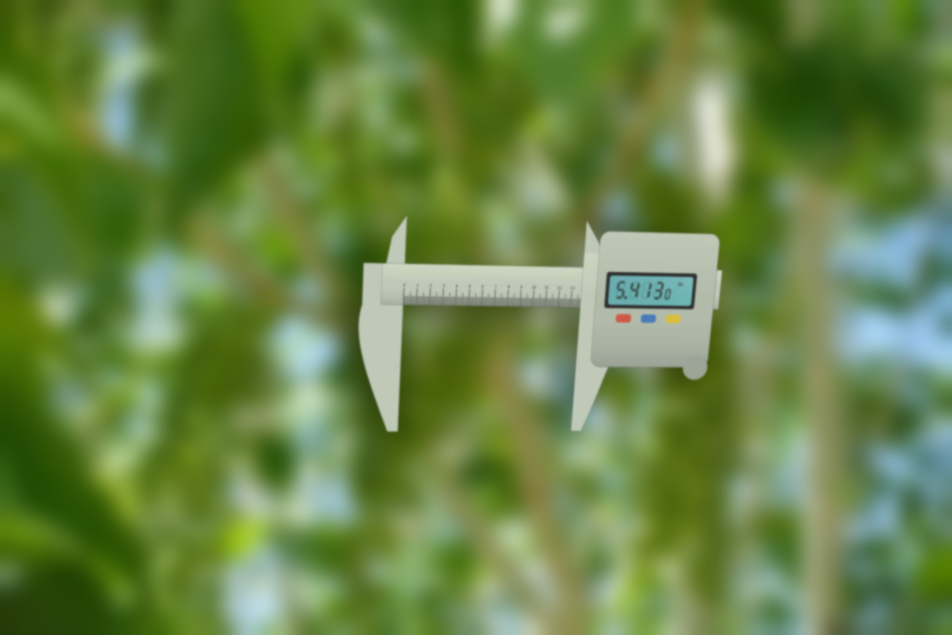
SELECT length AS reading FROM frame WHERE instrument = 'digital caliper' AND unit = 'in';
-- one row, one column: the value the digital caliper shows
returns 5.4130 in
